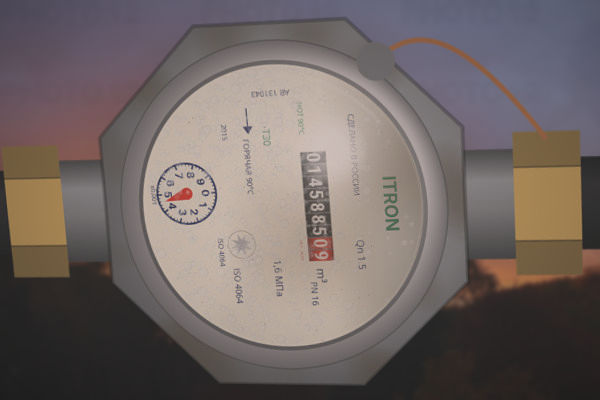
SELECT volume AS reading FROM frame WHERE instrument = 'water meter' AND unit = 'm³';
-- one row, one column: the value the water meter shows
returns 145885.094 m³
